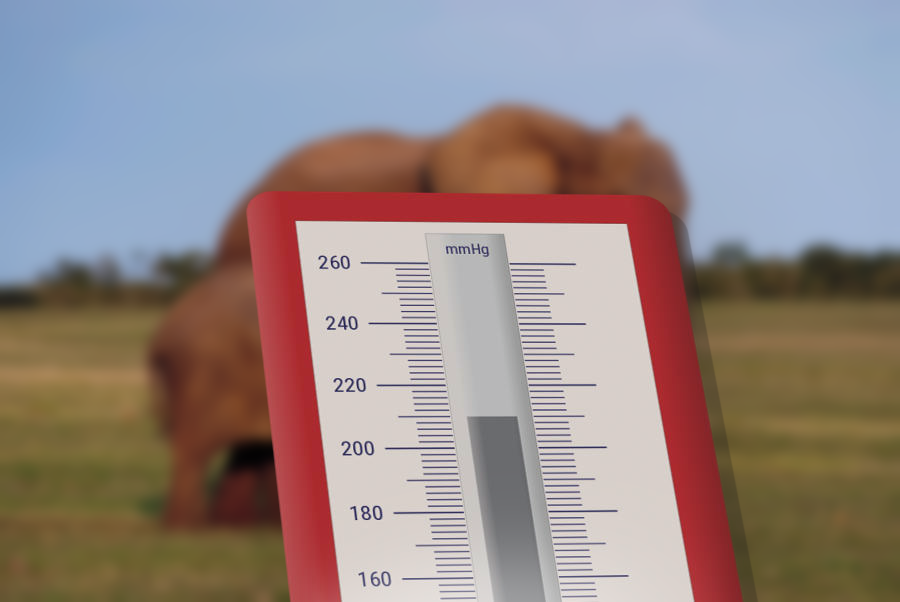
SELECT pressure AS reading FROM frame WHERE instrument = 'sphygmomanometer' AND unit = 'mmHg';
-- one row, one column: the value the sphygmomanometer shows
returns 210 mmHg
